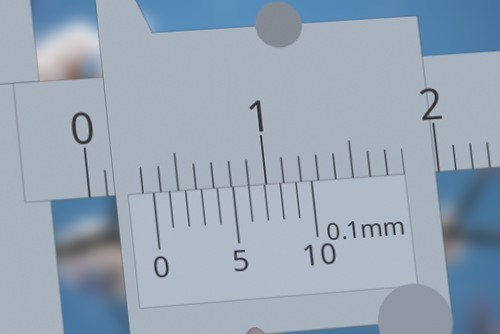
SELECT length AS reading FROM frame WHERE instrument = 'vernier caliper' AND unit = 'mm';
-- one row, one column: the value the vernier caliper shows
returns 3.6 mm
